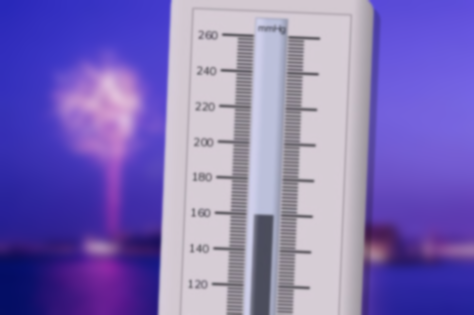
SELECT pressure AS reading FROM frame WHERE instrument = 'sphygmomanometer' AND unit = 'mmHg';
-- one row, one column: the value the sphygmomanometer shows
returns 160 mmHg
